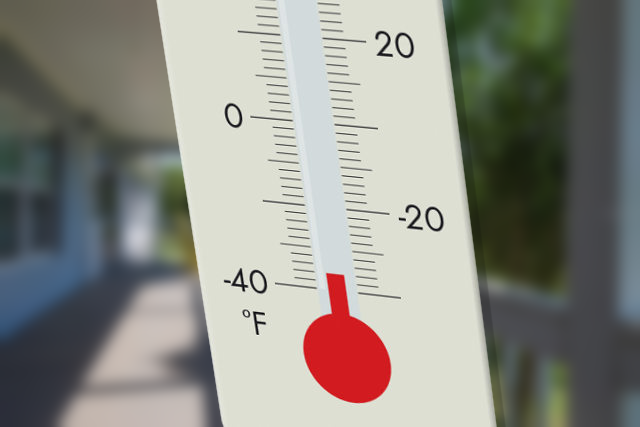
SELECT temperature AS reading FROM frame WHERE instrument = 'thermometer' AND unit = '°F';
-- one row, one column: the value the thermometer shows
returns -36 °F
